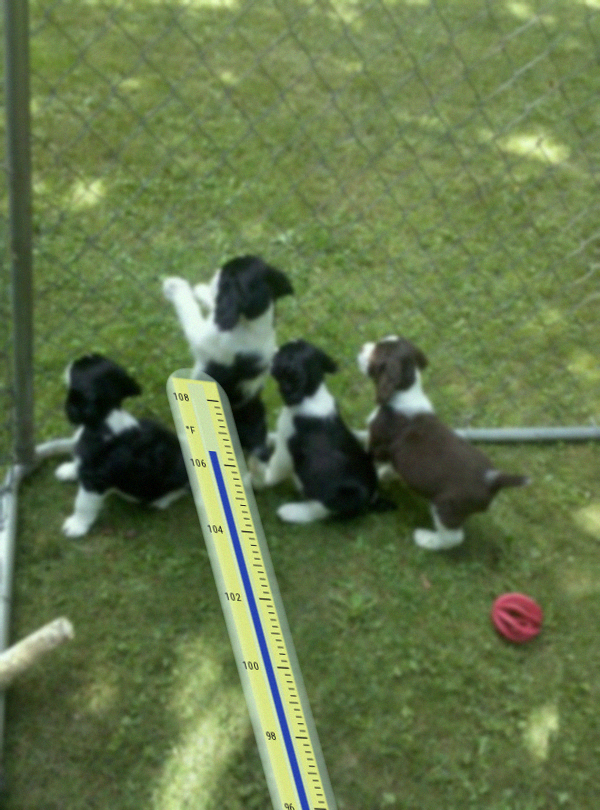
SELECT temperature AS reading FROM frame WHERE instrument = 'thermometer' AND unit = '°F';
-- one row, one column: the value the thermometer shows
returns 106.4 °F
